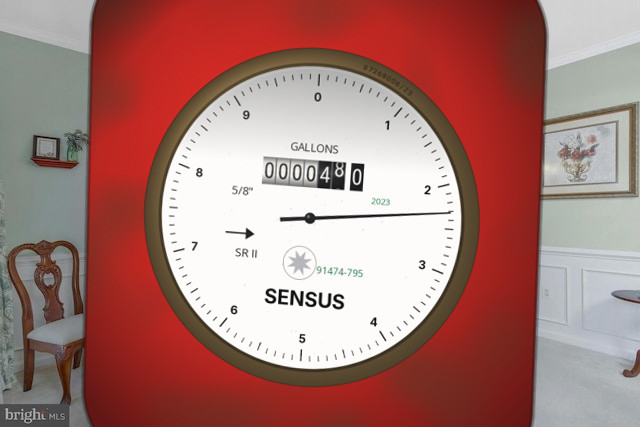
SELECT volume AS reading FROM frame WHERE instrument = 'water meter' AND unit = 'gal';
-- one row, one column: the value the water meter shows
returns 482.3 gal
